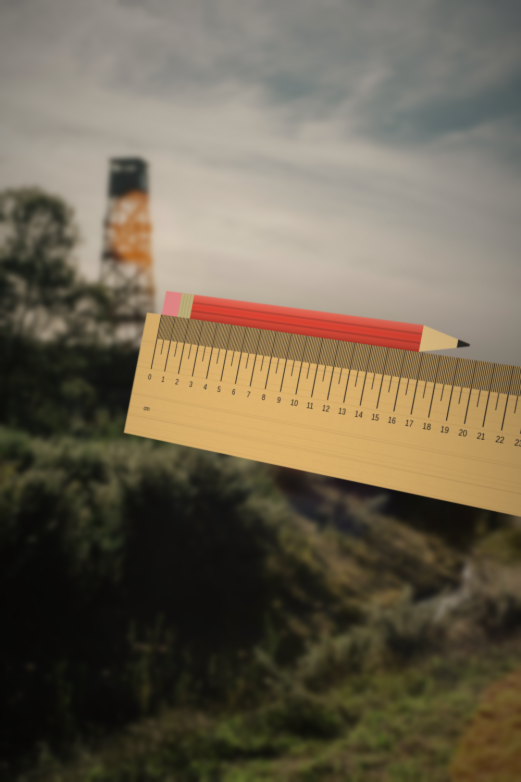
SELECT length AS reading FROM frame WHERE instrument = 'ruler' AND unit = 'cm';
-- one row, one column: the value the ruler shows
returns 19.5 cm
